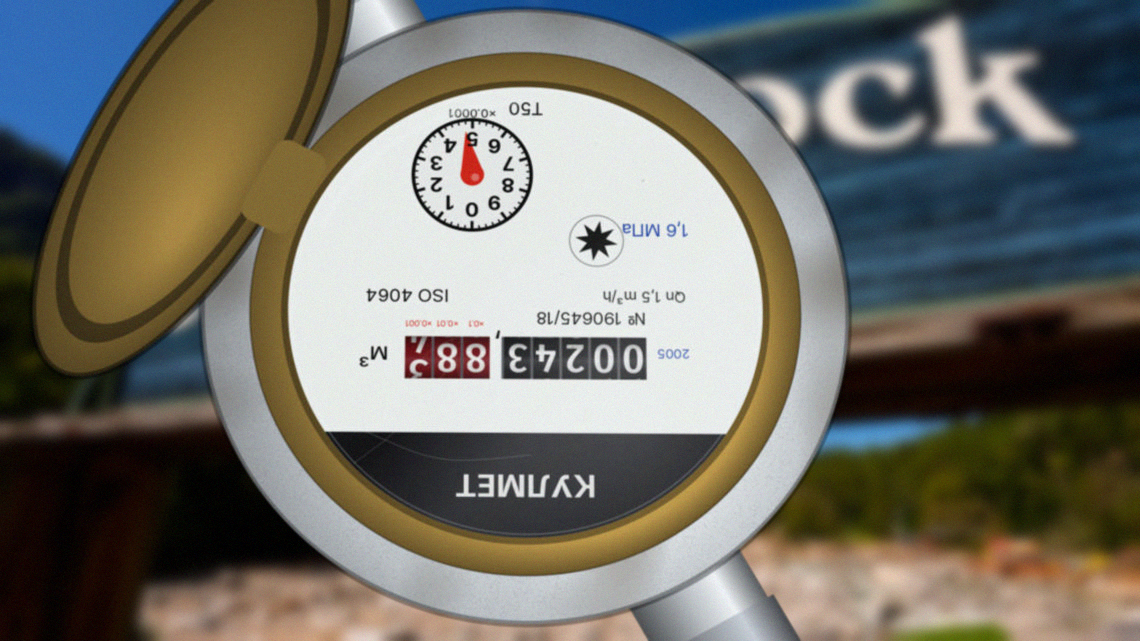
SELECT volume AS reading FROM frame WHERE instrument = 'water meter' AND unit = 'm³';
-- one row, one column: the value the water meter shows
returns 243.8834 m³
